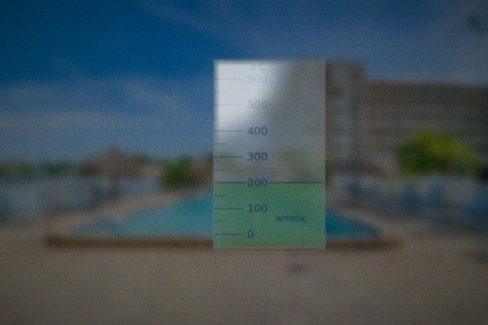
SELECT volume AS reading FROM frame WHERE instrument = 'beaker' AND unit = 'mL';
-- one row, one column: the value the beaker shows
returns 200 mL
